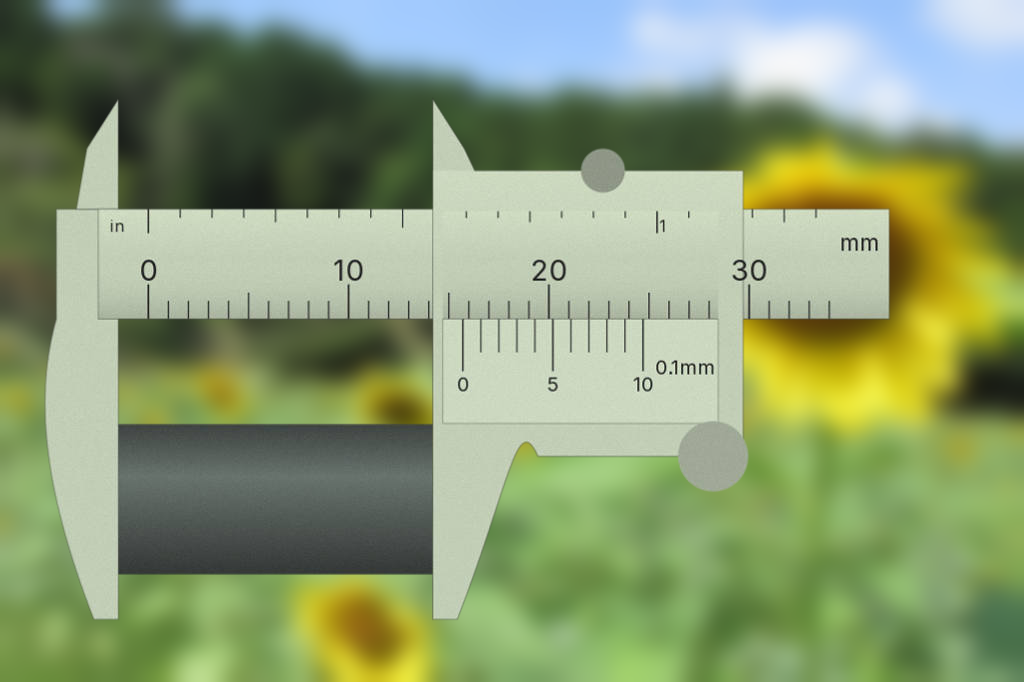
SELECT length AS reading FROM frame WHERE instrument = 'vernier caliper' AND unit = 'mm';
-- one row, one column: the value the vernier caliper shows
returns 15.7 mm
